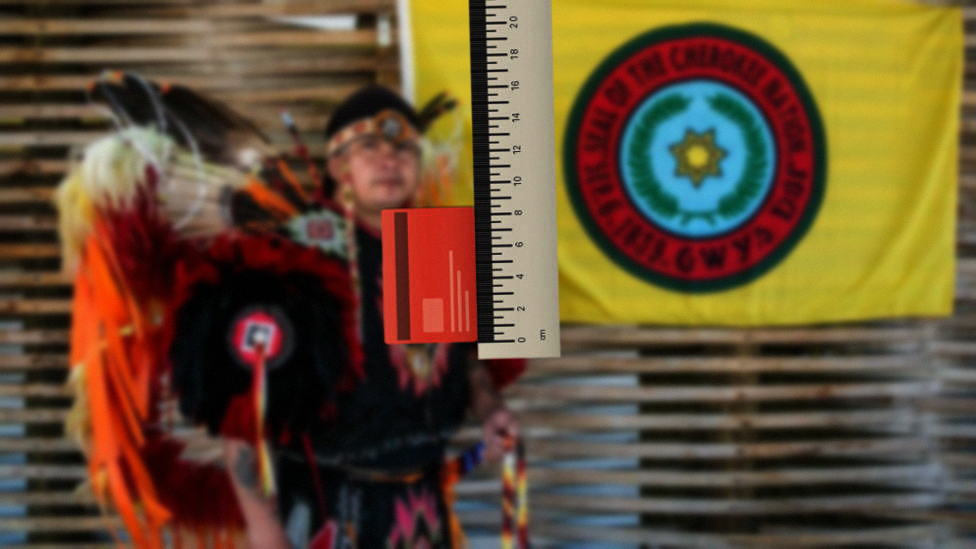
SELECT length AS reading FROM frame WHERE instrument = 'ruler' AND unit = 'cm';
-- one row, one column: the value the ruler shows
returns 8.5 cm
